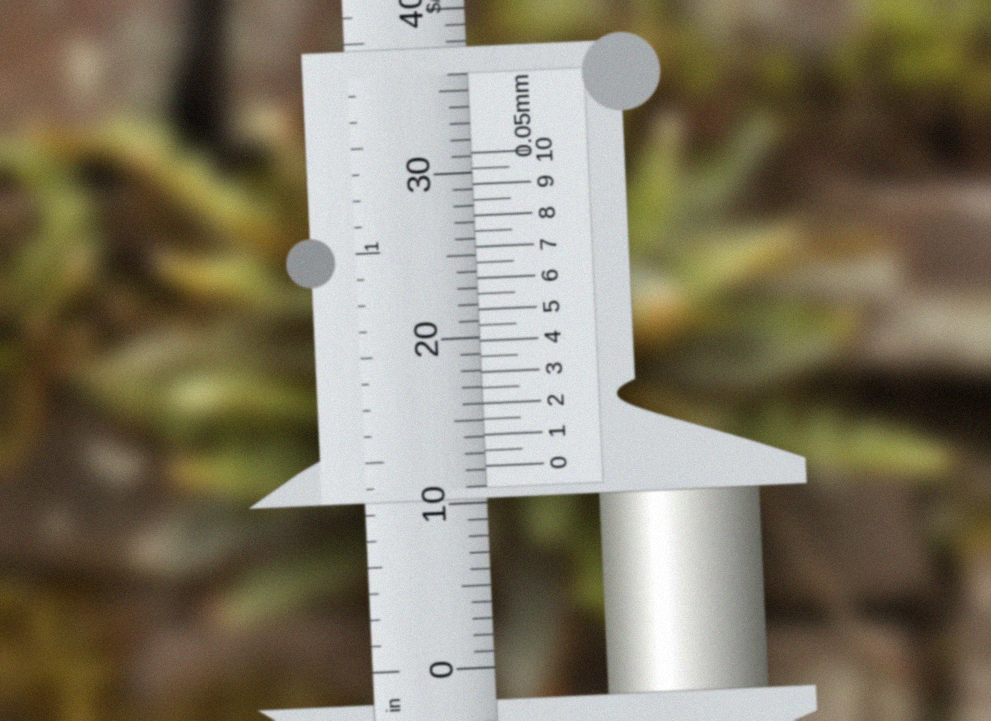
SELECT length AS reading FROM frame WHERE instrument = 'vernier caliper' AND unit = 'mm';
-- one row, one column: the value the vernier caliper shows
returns 12.2 mm
